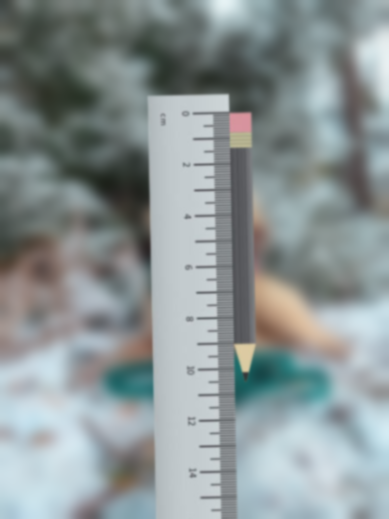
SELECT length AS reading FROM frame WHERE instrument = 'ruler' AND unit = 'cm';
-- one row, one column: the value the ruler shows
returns 10.5 cm
